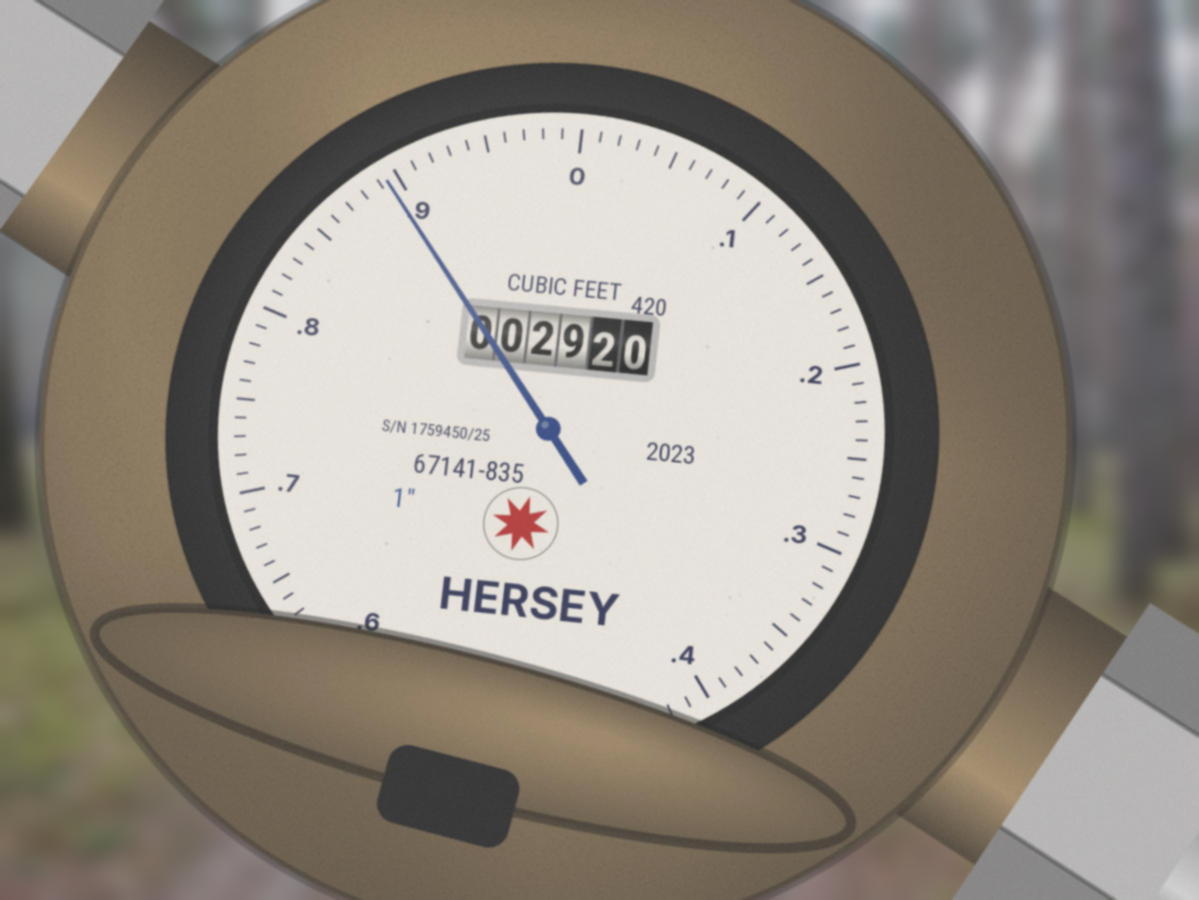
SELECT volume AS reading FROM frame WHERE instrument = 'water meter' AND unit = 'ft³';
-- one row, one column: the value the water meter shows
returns 2919.89 ft³
